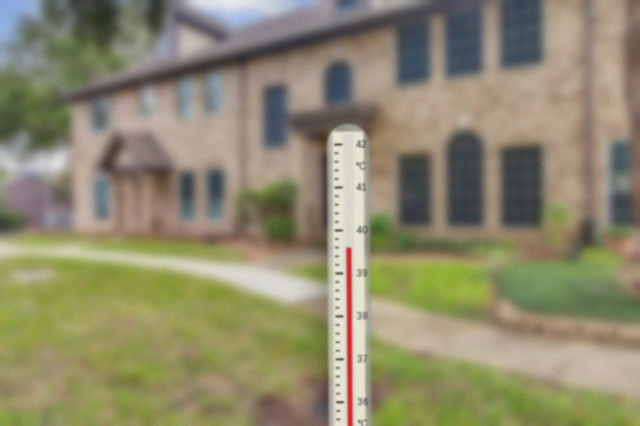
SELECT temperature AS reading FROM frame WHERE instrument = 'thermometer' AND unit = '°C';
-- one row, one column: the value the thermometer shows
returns 39.6 °C
